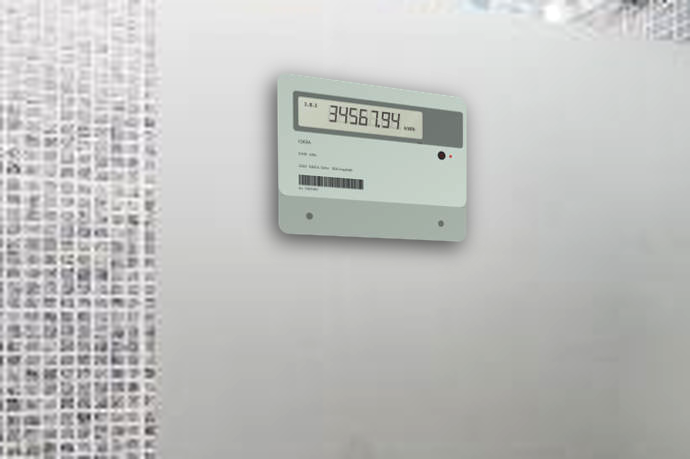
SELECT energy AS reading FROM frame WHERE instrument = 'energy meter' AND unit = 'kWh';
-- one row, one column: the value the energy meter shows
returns 34567.94 kWh
